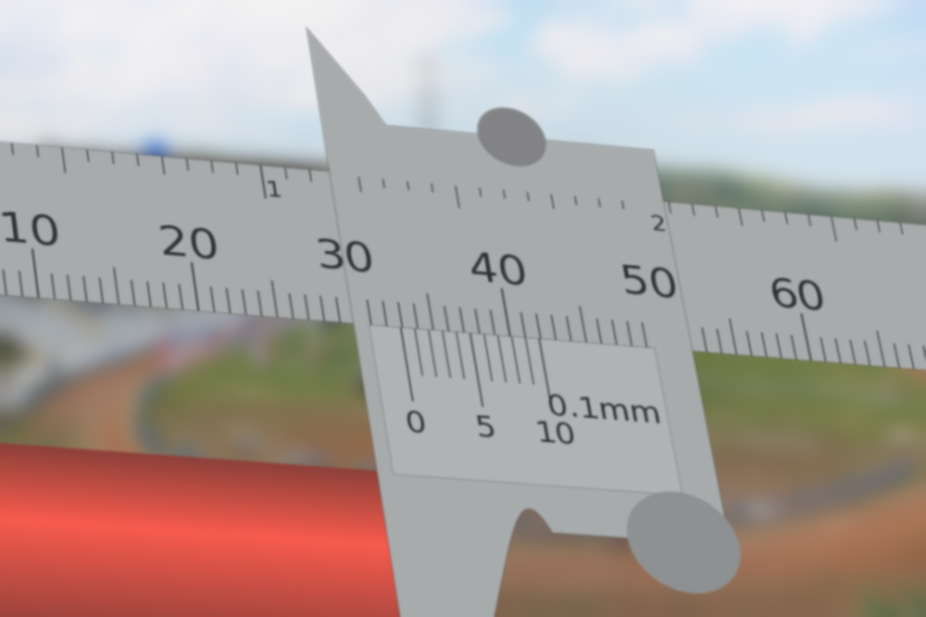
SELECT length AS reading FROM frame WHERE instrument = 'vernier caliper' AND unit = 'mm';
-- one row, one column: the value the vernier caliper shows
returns 32.9 mm
